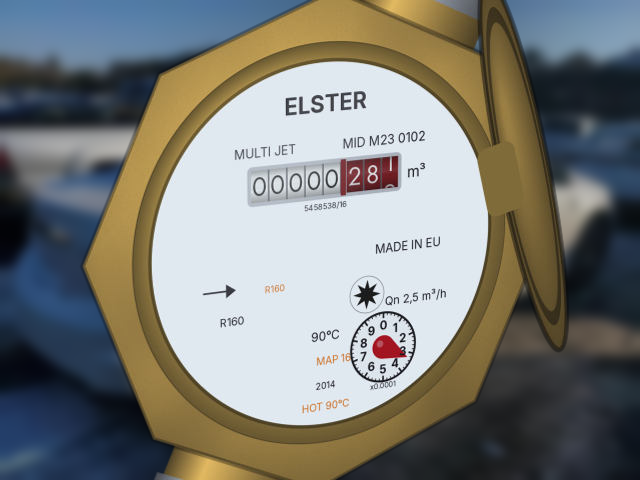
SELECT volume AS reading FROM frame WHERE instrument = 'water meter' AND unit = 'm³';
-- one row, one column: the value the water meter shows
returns 0.2813 m³
